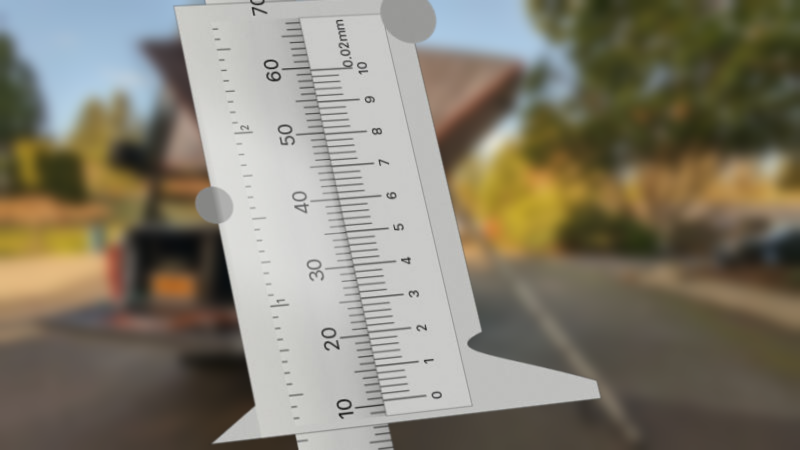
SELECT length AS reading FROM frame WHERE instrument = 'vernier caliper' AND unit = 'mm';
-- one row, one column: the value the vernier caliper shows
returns 10.6 mm
